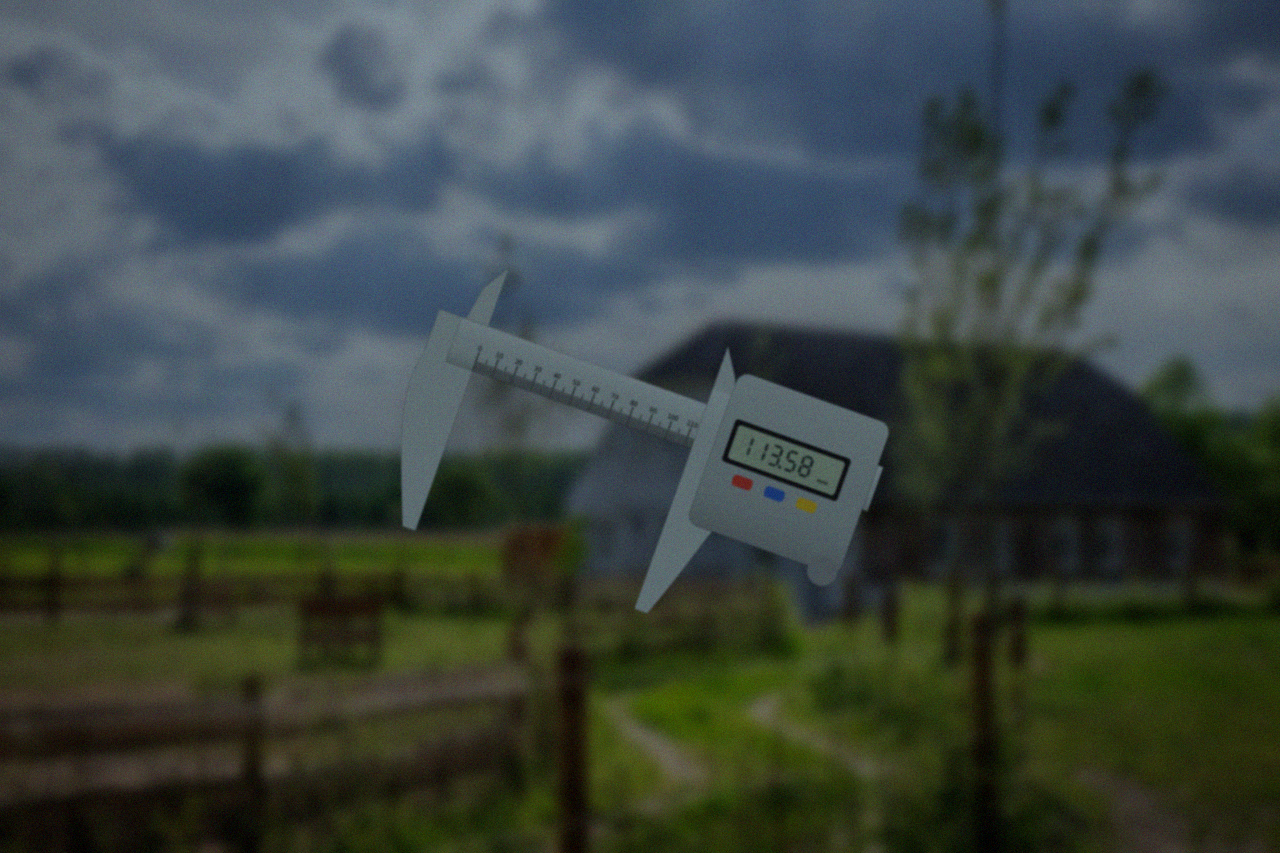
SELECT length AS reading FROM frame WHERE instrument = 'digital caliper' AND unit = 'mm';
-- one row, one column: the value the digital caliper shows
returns 113.58 mm
